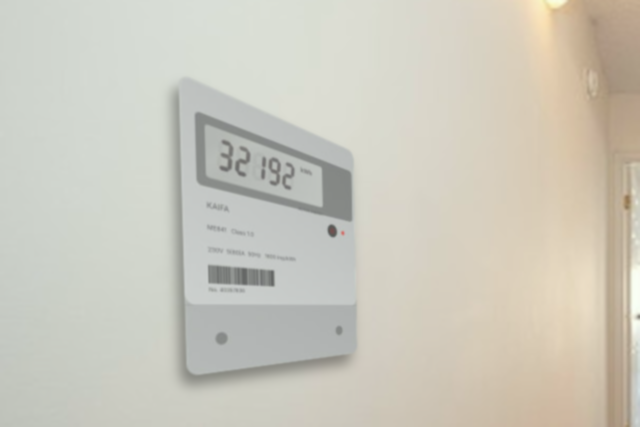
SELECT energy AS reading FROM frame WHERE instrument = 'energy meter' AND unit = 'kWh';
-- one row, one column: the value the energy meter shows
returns 32192 kWh
